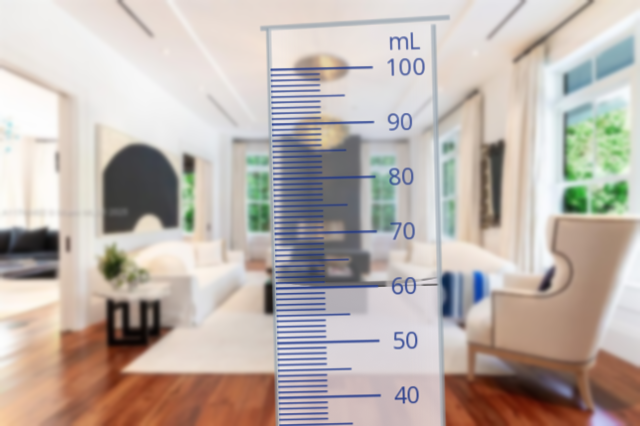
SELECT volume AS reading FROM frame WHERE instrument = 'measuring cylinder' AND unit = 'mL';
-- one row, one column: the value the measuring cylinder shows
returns 60 mL
